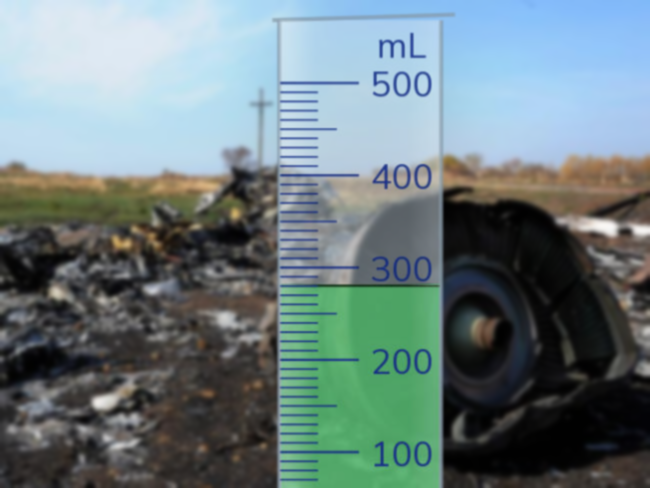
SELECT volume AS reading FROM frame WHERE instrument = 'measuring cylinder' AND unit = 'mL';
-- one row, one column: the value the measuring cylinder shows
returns 280 mL
